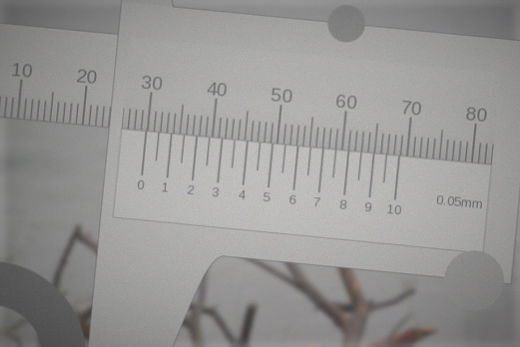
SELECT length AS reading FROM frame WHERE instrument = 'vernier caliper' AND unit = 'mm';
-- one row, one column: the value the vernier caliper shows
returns 29.8 mm
